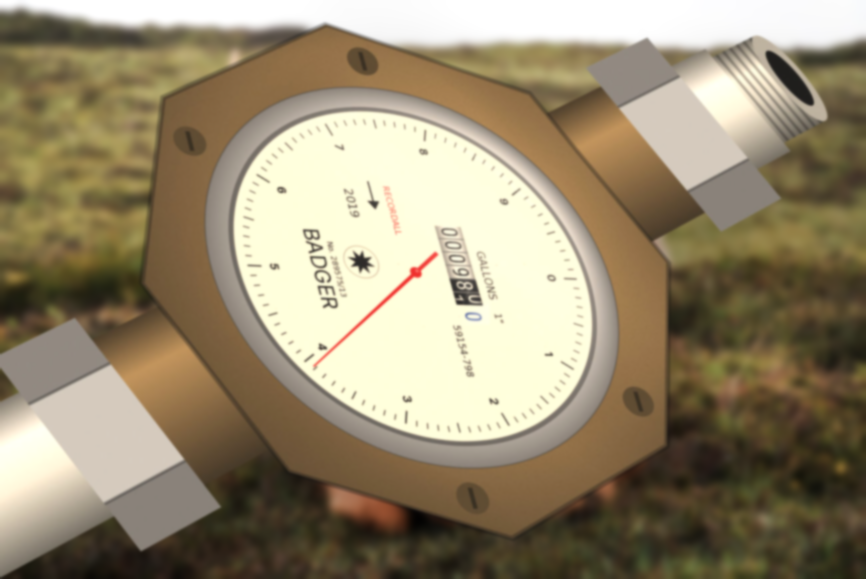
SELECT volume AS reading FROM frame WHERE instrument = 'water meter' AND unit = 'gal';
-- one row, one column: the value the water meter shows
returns 9803.9 gal
